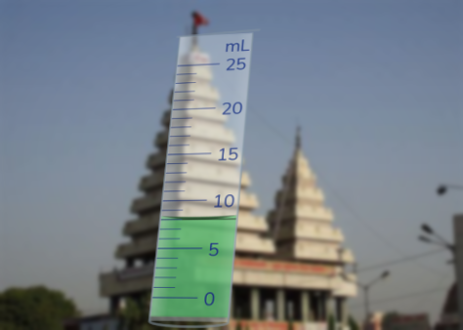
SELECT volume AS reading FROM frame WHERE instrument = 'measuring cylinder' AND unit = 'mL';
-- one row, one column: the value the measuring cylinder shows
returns 8 mL
